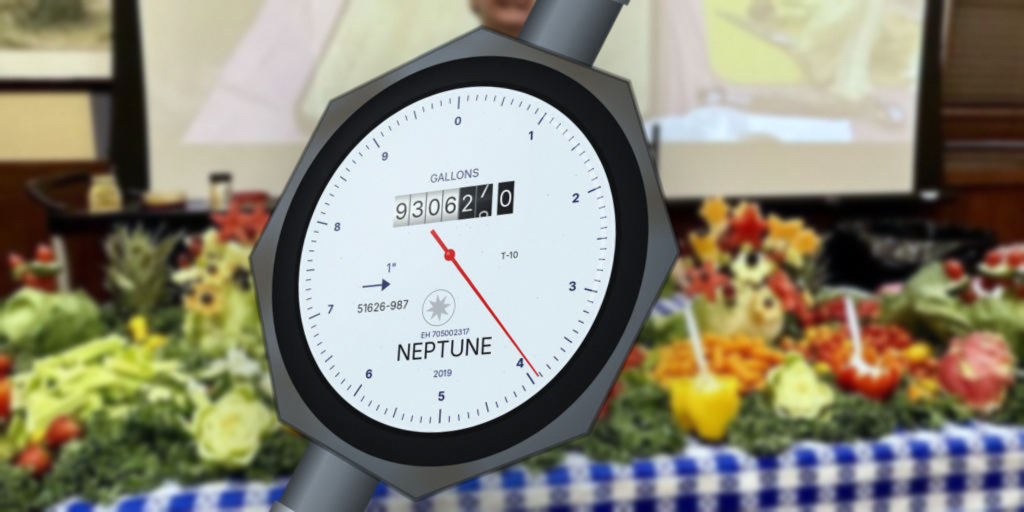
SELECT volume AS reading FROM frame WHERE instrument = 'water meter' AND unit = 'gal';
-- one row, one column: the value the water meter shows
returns 9306273.9 gal
